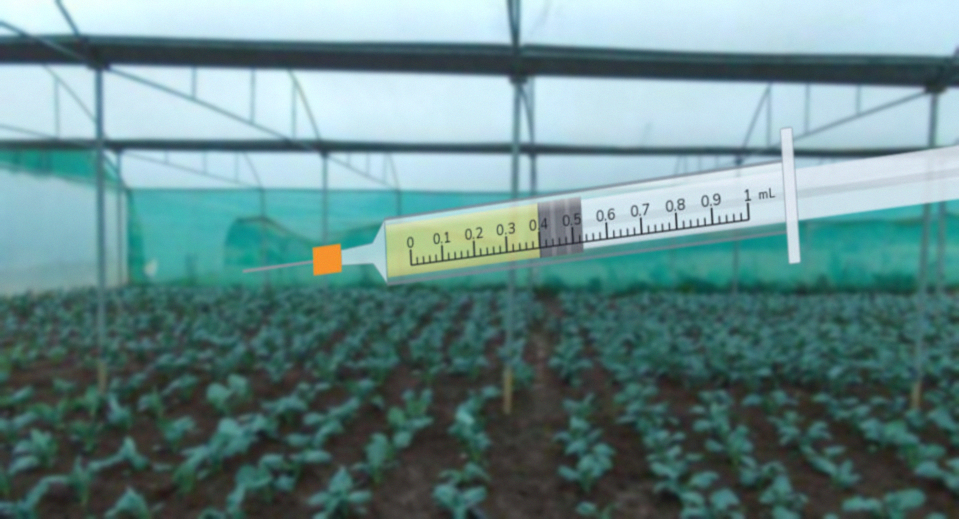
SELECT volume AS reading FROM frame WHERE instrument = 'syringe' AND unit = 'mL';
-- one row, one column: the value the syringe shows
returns 0.4 mL
